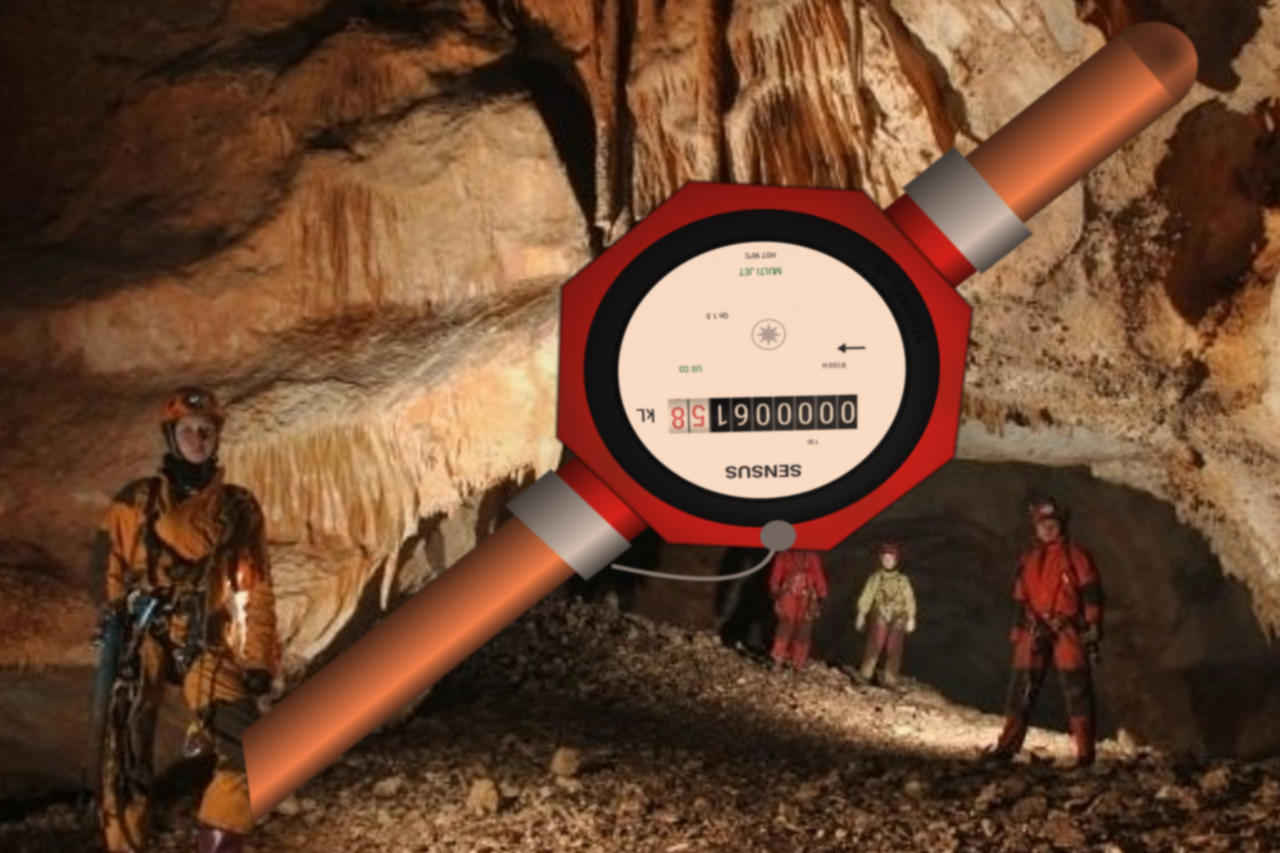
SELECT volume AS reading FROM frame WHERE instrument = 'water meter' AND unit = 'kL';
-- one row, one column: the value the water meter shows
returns 61.58 kL
